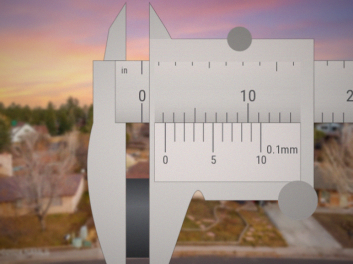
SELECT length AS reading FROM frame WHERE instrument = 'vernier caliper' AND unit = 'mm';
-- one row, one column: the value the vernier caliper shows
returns 2.2 mm
